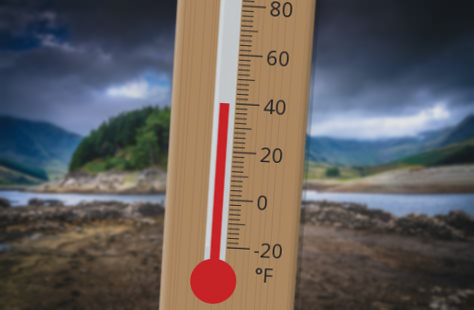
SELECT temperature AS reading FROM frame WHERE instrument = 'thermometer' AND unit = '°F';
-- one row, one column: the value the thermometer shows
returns 40 °F
